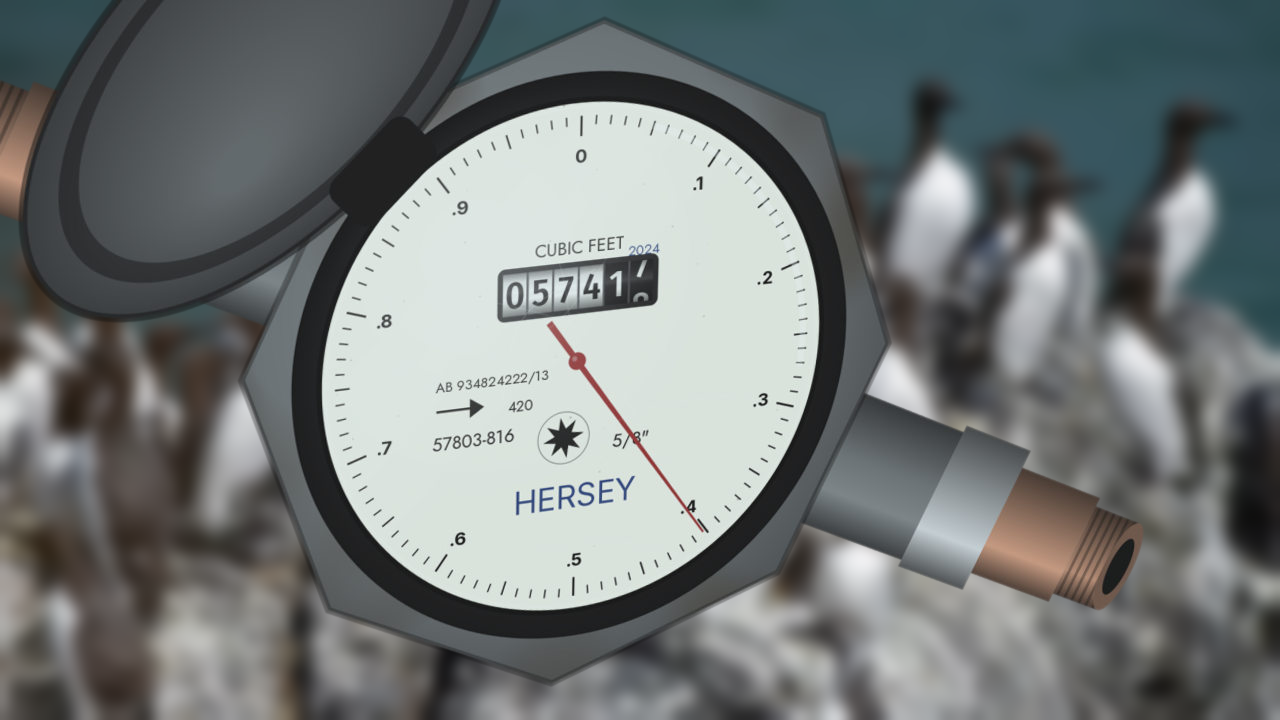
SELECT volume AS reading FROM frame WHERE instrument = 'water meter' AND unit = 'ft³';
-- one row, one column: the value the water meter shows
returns 57417.40 ft³
